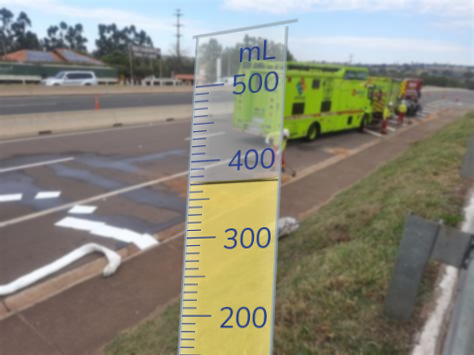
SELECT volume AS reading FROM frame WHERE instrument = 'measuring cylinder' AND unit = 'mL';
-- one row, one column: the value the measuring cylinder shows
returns 370 mL
